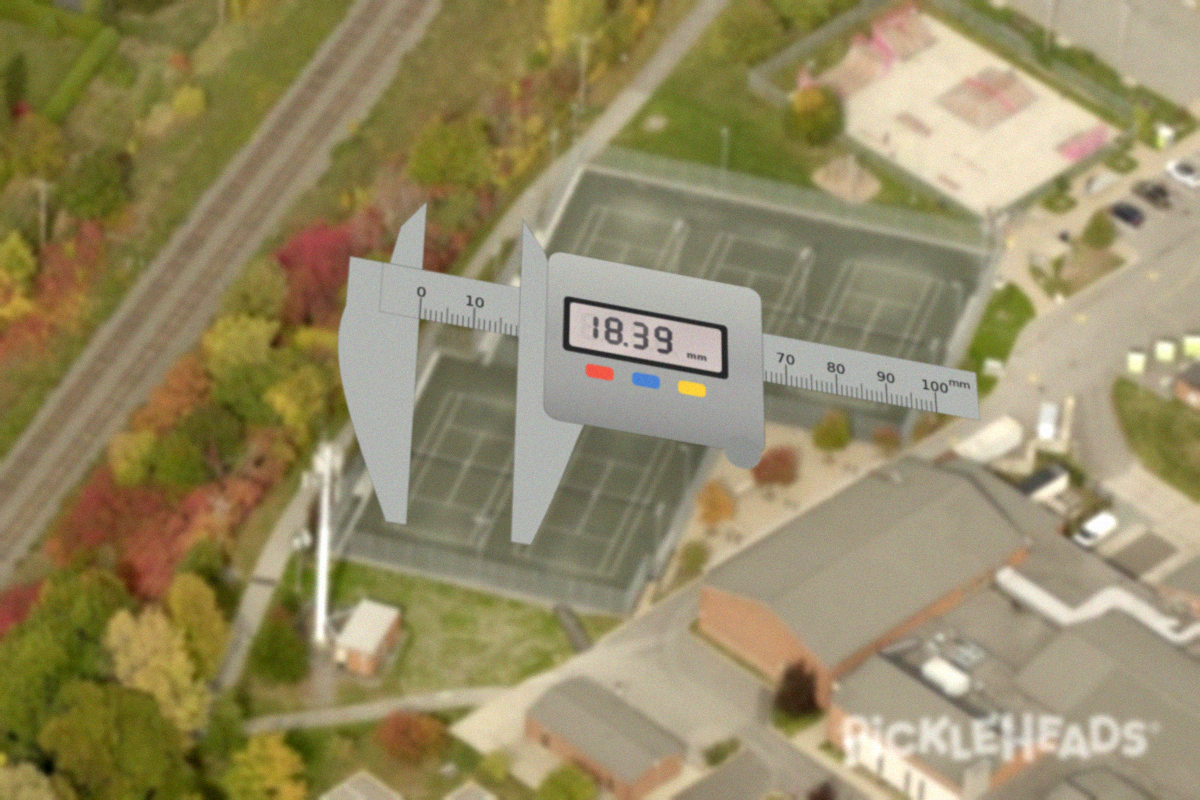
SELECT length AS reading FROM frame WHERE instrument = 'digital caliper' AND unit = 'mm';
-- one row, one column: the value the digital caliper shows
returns 18.39 mm
